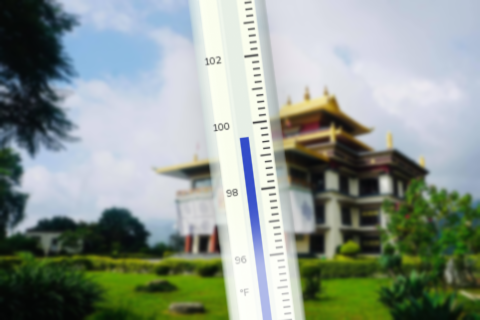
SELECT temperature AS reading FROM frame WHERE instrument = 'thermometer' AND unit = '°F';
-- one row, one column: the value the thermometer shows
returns 99.6 °F
